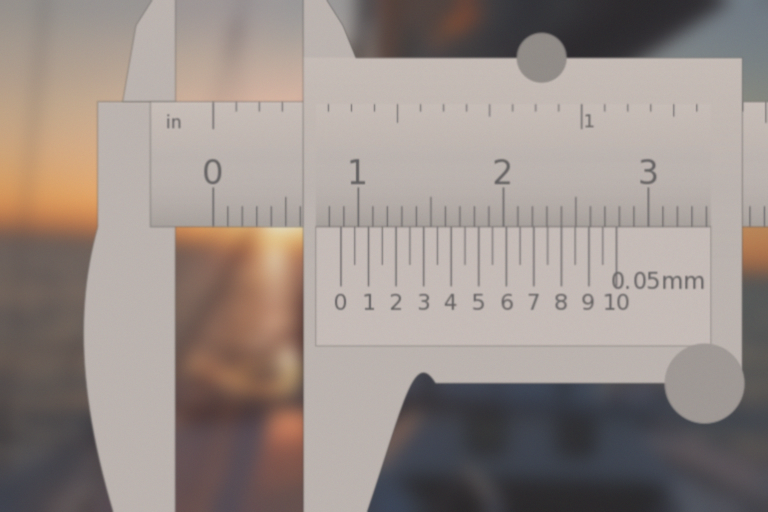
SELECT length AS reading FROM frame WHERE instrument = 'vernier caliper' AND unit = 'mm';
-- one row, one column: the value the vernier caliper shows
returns 8.8 mm
